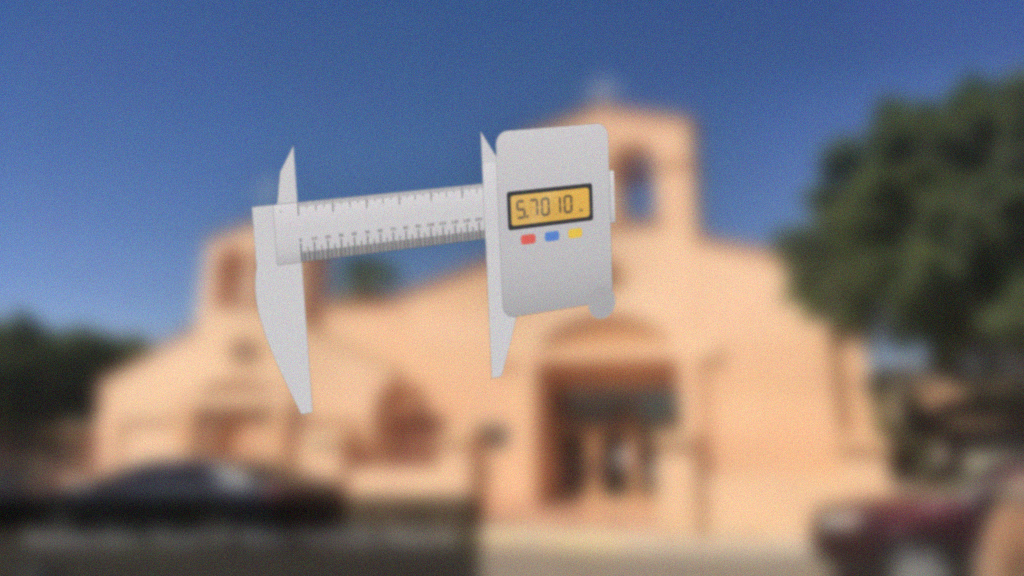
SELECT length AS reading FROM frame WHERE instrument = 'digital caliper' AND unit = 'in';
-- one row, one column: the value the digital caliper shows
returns 5.7010 in
